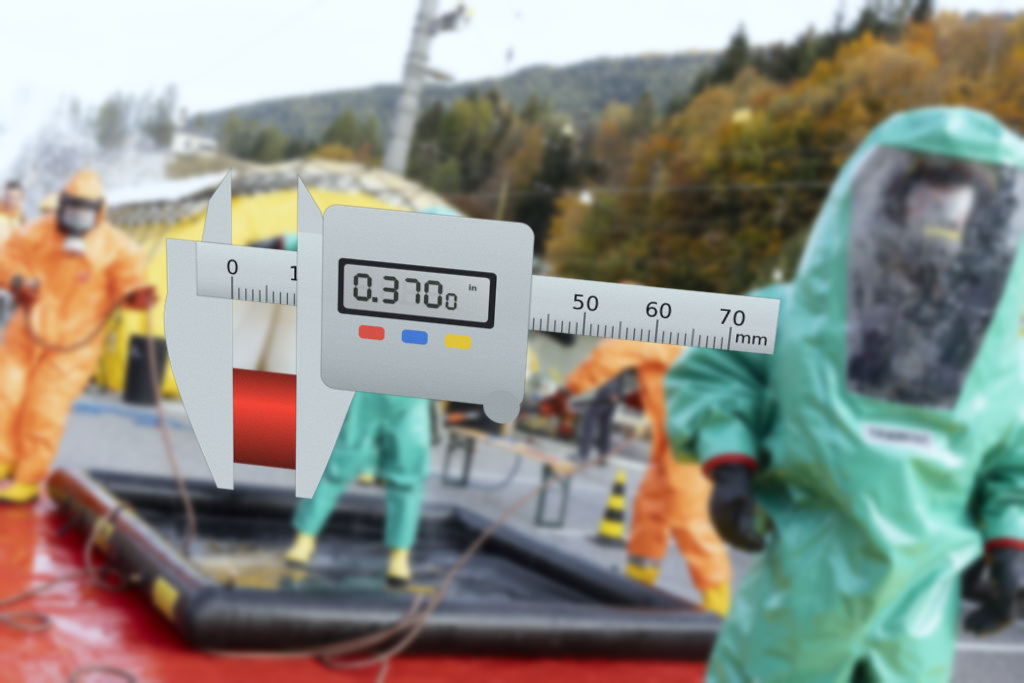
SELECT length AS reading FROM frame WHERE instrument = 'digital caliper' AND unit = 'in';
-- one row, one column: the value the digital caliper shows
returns 0.3700 in
